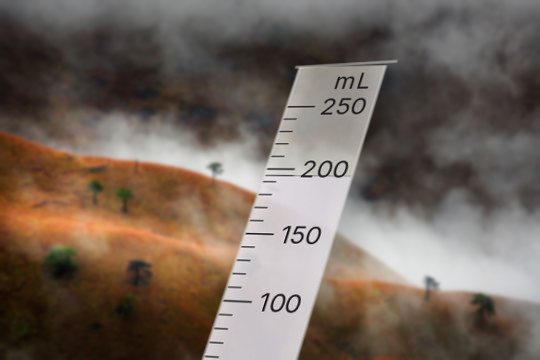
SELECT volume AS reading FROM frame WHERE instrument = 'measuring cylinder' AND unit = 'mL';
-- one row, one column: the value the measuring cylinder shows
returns 195 mL
